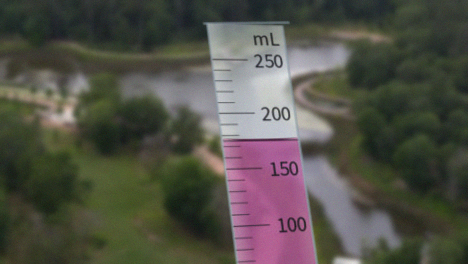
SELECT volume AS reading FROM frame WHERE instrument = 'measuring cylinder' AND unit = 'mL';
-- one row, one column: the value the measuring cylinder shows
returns 175 mL
